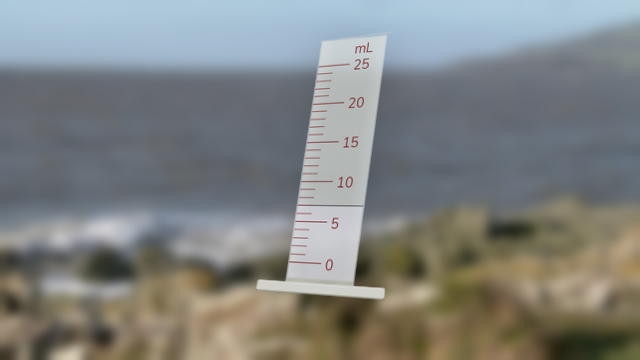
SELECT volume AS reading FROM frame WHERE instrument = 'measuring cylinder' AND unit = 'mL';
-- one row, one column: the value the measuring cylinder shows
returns 7 mL
